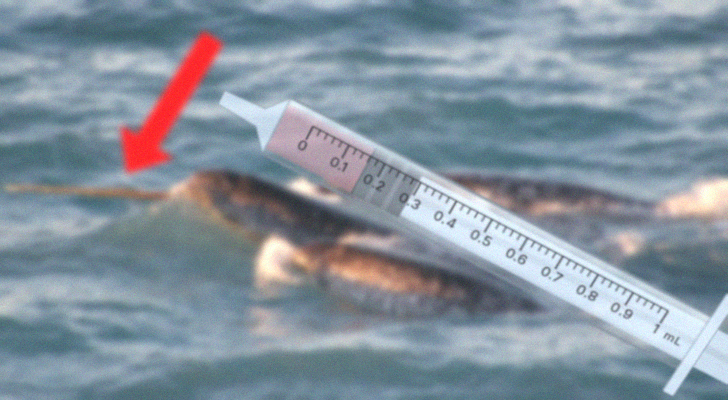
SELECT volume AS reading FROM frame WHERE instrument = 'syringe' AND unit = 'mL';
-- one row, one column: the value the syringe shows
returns 0.16 mL
